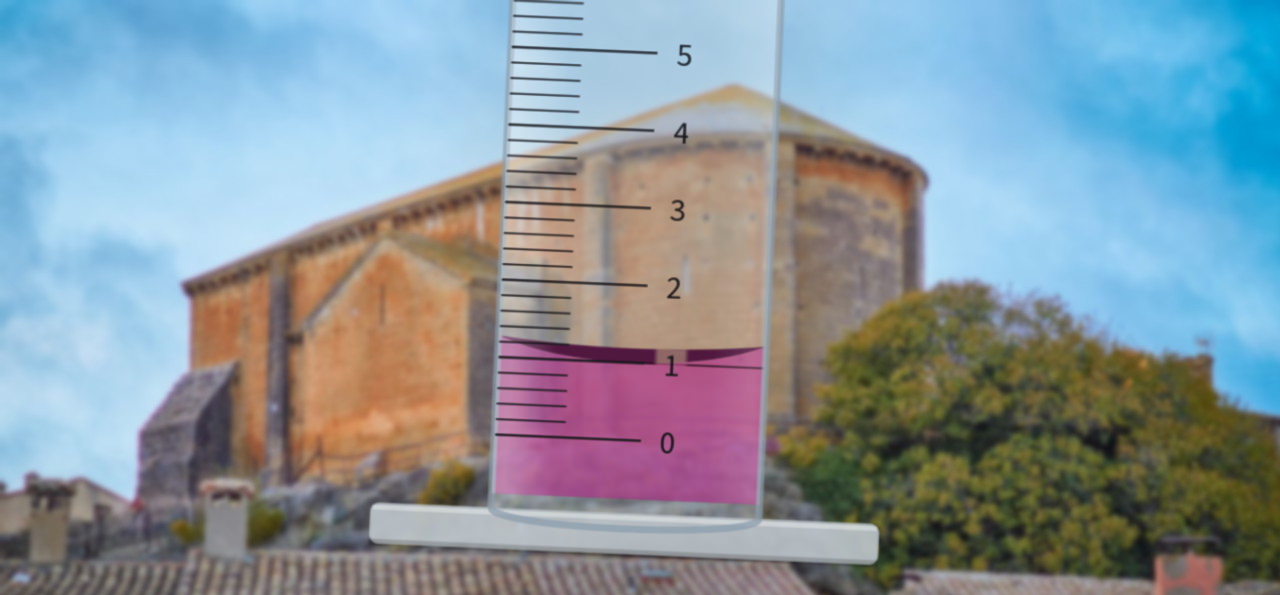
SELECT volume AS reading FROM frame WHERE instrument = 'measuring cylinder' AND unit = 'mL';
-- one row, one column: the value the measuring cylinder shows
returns 1 mL
